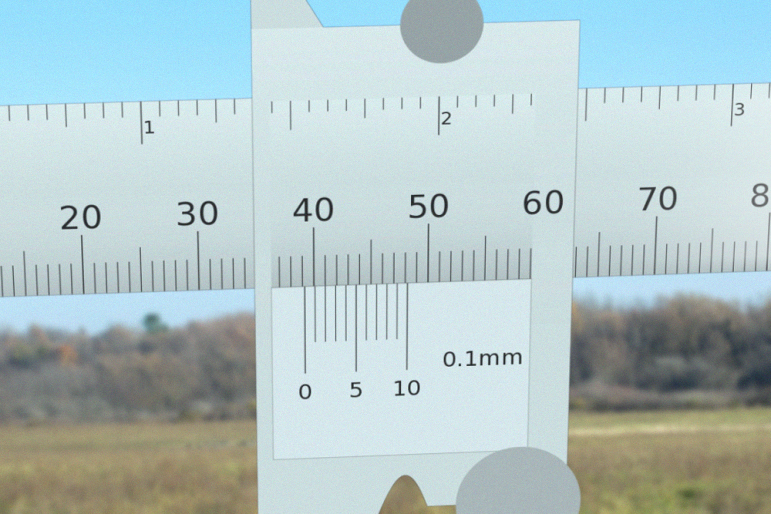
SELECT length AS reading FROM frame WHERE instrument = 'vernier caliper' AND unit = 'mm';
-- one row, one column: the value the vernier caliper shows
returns 39.2 mm
